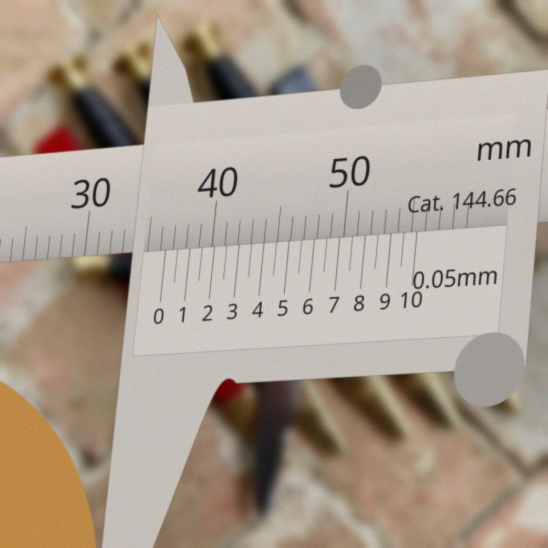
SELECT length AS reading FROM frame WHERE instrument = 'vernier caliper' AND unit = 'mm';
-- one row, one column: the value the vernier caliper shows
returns 36.4 mm
